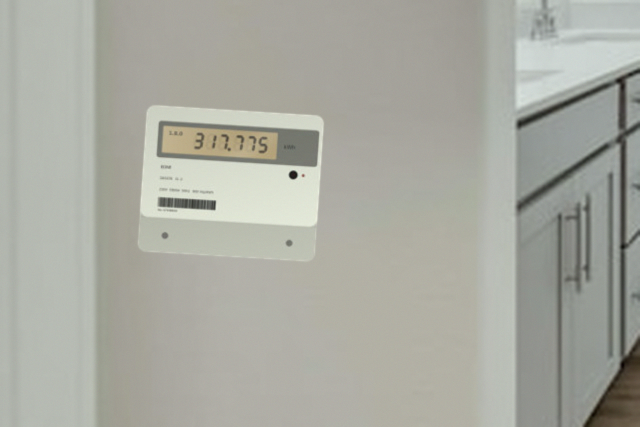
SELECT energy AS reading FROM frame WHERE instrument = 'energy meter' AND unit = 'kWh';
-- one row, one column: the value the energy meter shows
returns 317.775 kWh
